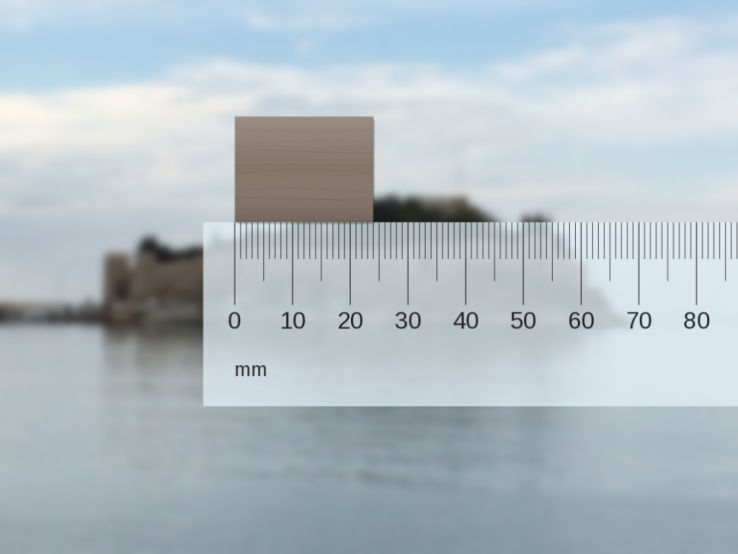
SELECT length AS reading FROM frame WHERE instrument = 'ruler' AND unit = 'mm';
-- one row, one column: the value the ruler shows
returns 24 mm
